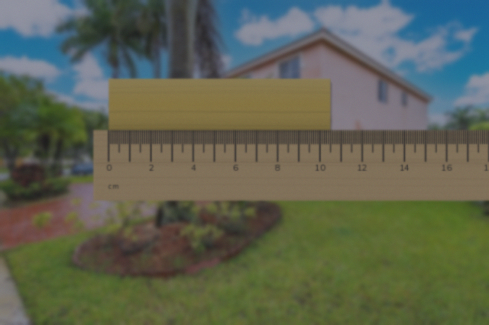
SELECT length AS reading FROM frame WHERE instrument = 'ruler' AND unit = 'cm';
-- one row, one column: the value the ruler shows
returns 10.5 cm
